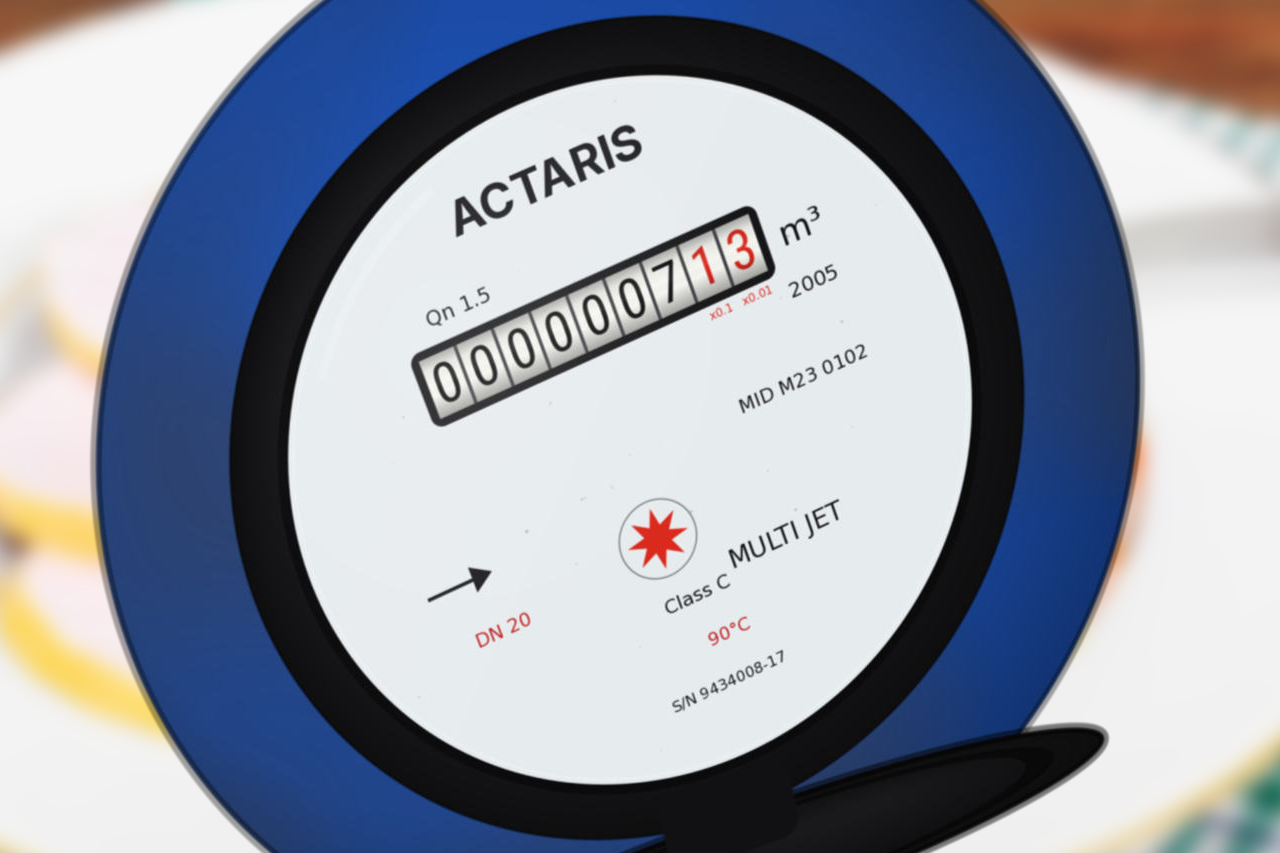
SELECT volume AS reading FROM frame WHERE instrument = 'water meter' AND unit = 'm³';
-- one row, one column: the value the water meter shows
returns 7.13 m³
